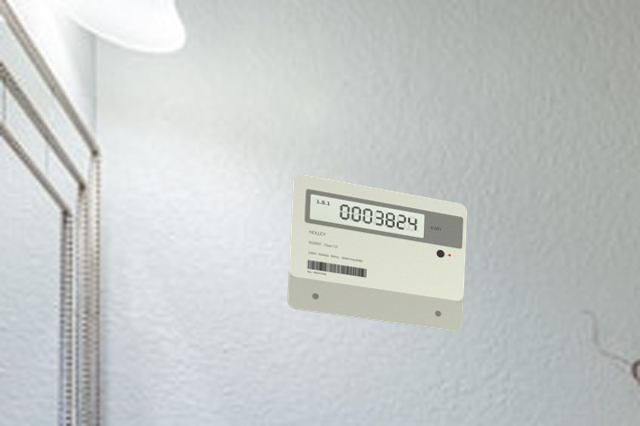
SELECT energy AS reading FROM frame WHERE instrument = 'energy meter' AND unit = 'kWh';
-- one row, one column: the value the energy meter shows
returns 3824 kWh
